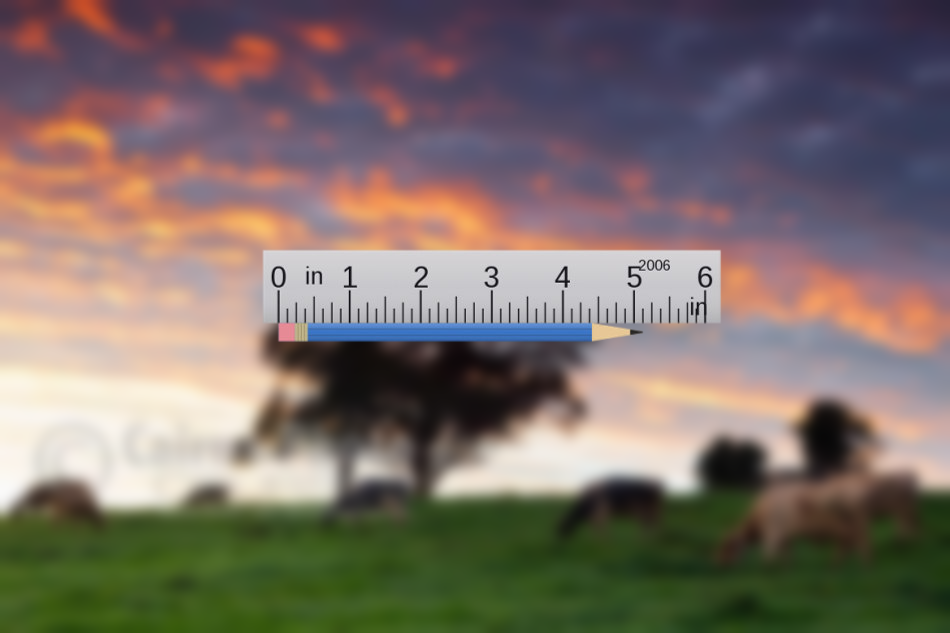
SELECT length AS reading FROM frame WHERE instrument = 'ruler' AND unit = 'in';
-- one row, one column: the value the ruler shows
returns 5.125 in
